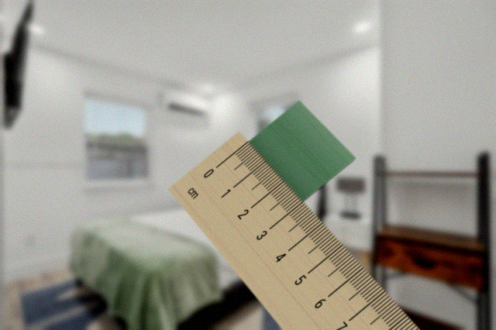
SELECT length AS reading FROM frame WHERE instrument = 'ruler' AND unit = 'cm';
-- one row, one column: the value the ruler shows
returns 3 cm
